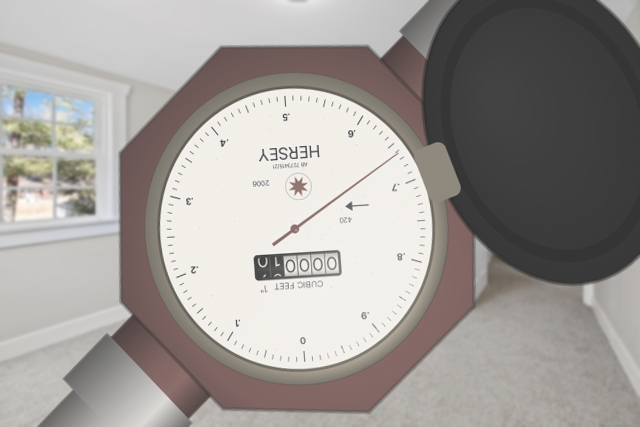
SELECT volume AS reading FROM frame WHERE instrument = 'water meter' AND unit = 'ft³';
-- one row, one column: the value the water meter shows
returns 9.66 ft³
